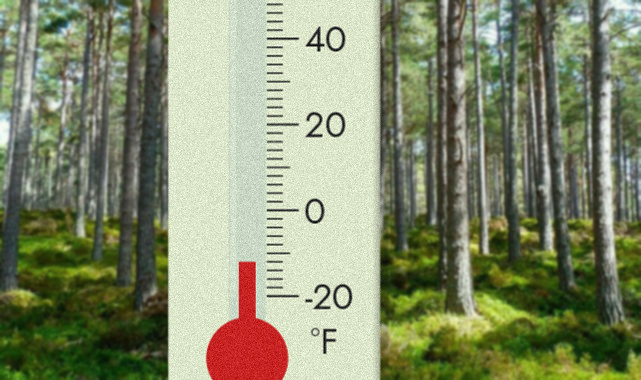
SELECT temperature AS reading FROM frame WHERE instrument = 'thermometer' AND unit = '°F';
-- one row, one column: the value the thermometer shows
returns -12 °F
